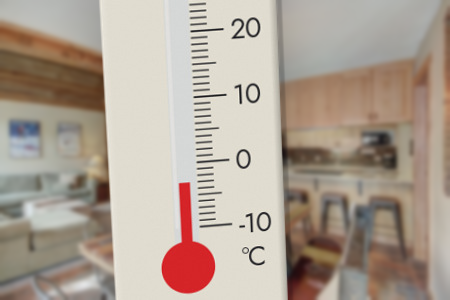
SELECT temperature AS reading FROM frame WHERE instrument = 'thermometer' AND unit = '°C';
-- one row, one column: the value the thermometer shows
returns -3 °C
